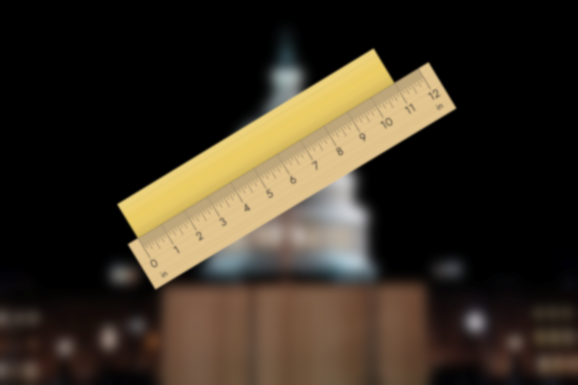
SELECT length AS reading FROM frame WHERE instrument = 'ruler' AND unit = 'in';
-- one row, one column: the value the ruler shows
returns 11 in
